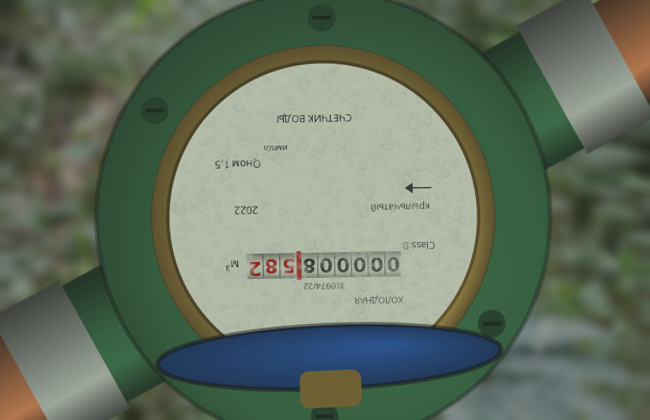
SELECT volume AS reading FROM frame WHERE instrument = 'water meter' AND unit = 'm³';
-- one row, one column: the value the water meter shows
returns 8.582 m³
